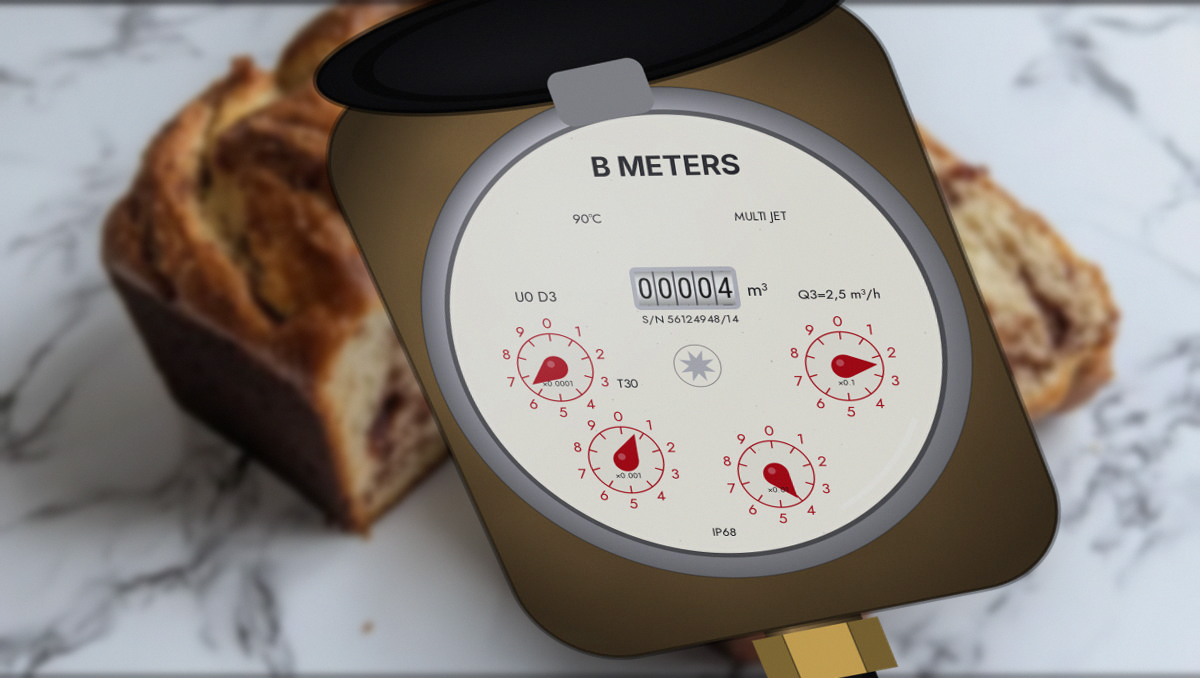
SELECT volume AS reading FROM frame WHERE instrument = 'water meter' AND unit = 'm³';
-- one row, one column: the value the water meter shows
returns 4.2406 m³
